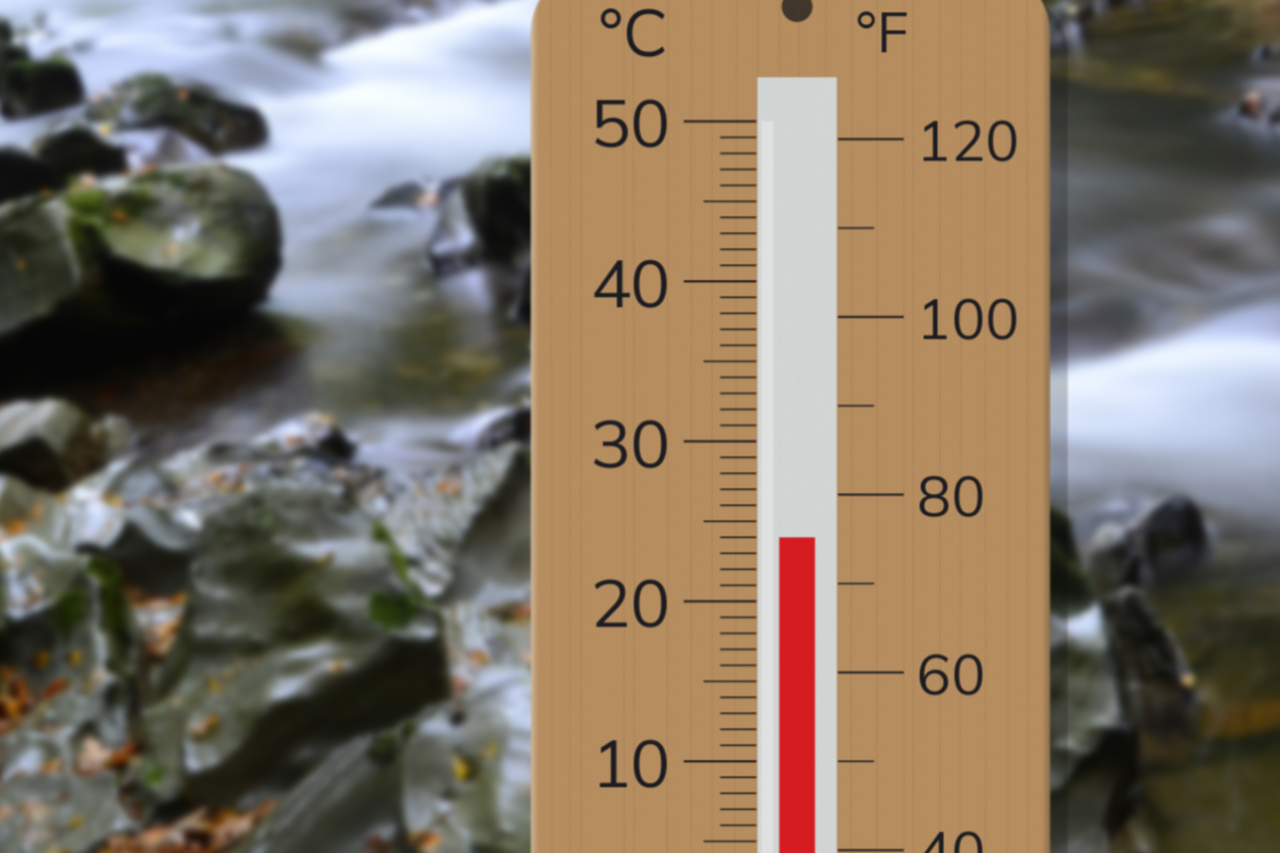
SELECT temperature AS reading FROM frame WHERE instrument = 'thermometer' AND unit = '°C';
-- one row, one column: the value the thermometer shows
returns 24 °C
